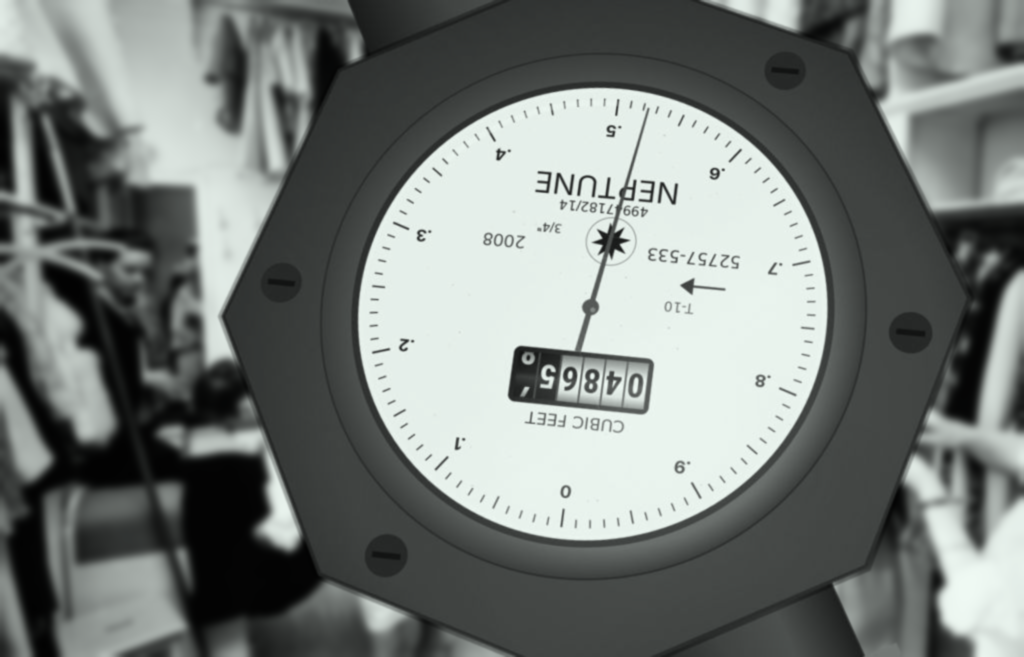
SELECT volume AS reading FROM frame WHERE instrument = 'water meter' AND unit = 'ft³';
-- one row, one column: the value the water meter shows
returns 48657.52 ft³
